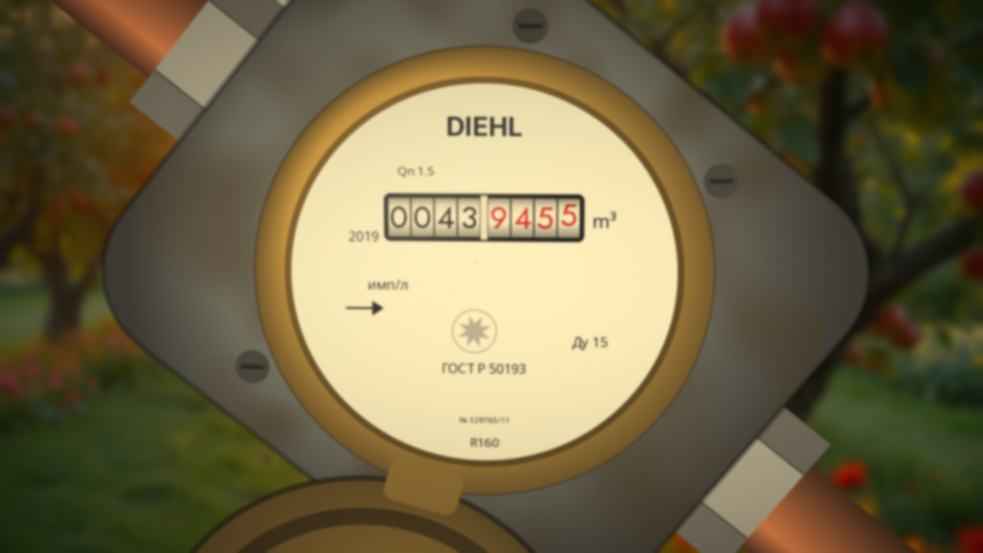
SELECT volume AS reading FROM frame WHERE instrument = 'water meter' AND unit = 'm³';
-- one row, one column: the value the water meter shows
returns 43.9455 m³
